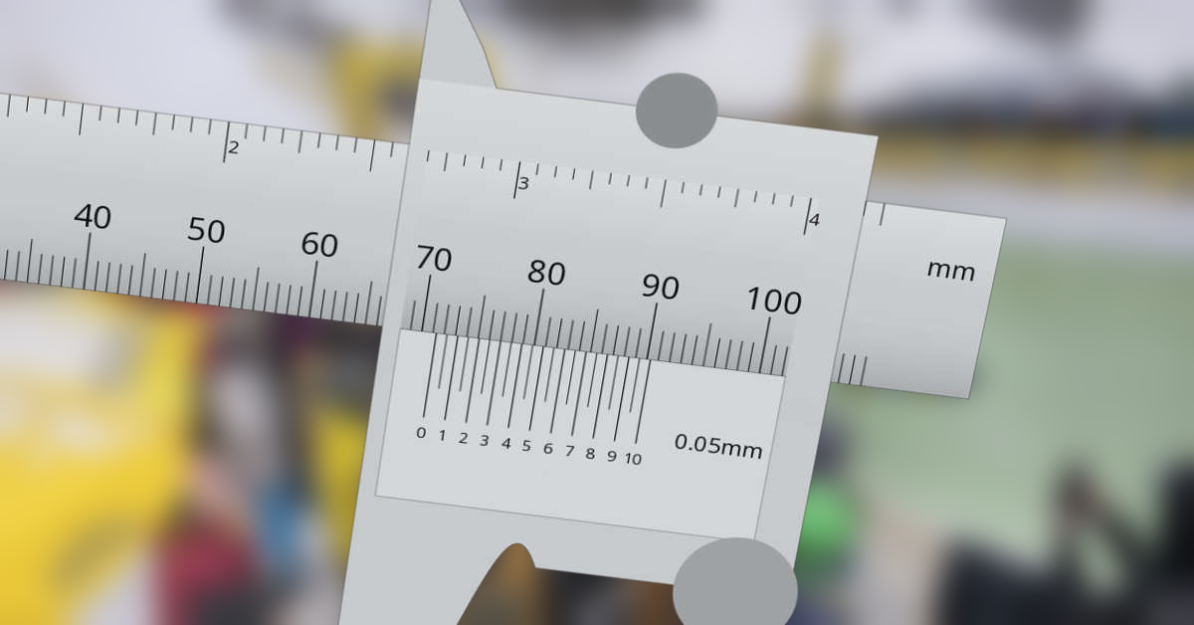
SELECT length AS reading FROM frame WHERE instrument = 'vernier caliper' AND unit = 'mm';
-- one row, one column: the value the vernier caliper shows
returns 71.3 mm
